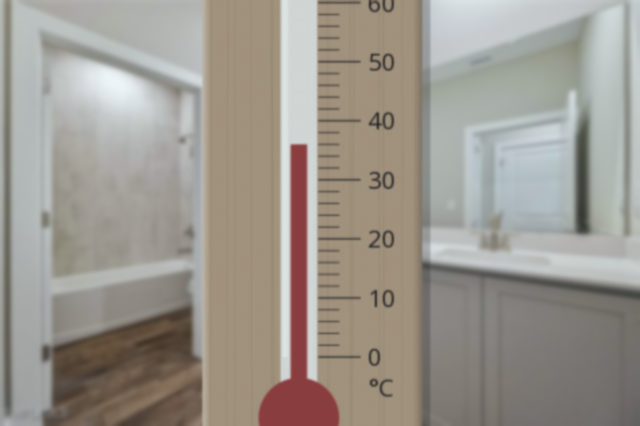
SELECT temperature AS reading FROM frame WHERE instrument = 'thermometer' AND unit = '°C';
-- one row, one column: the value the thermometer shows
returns 36 °C
